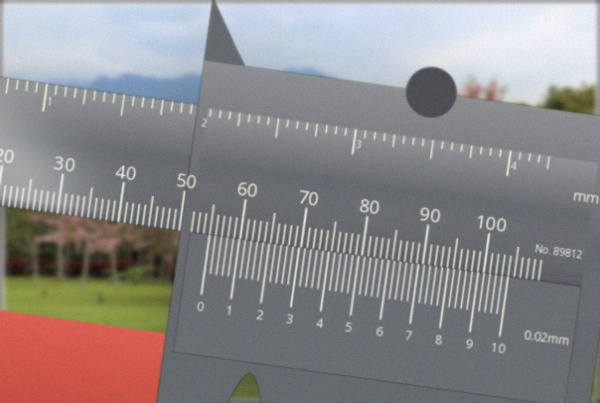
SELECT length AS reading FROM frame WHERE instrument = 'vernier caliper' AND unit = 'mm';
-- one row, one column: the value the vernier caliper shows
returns 55.0 mm
